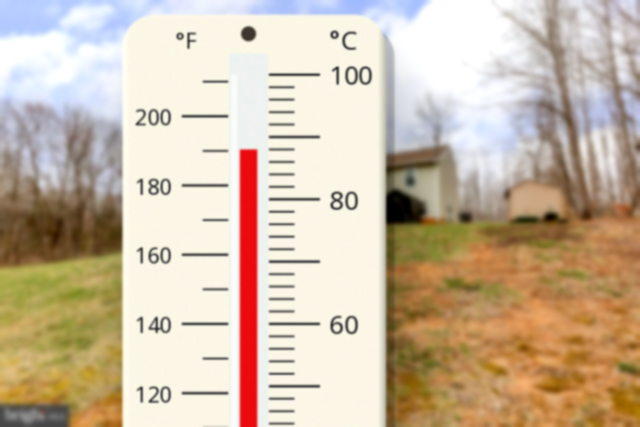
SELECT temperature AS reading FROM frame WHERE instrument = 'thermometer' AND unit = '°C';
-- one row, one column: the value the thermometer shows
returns 88 °C
